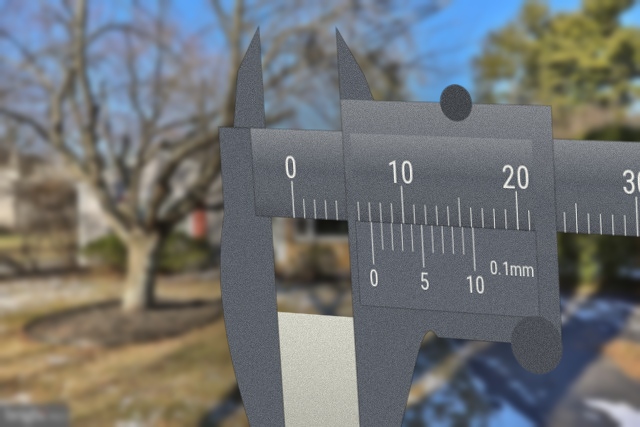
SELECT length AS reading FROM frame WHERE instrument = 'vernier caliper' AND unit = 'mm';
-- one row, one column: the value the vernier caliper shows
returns 7.1 mm
